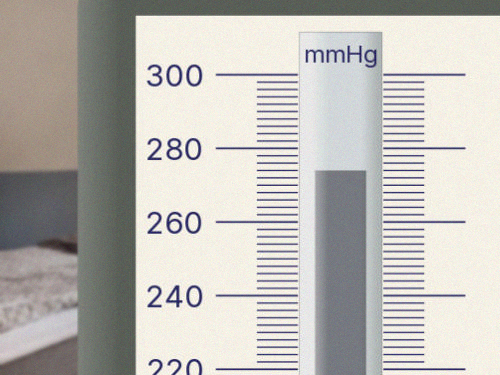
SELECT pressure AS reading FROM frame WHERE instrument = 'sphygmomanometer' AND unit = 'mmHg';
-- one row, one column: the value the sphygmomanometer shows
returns 274 mmHg
